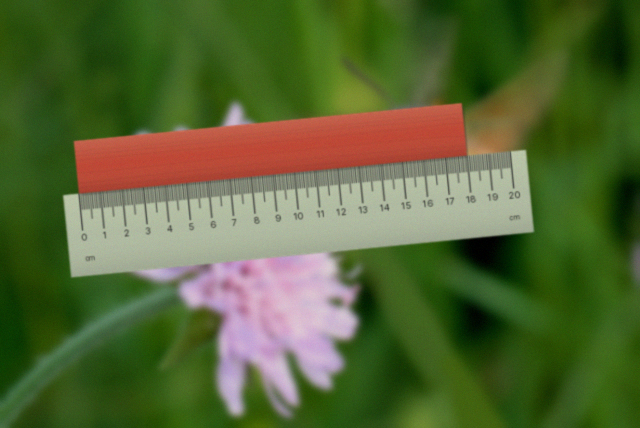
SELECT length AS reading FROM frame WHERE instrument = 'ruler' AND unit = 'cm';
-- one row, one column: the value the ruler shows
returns 18 cm
